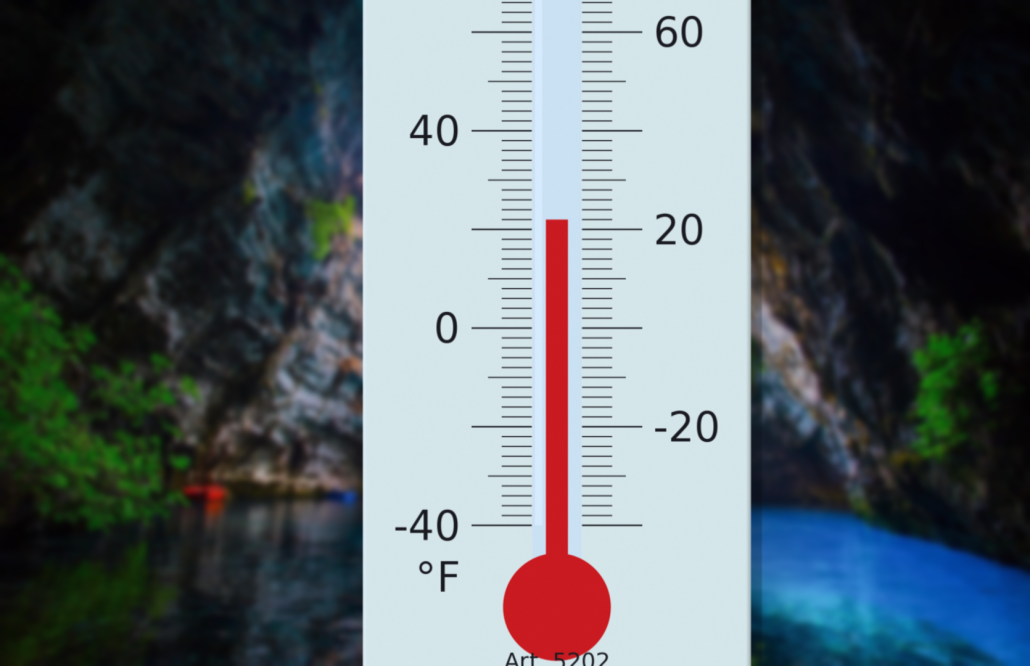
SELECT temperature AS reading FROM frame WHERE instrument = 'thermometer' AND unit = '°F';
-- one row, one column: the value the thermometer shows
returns 22 °F
